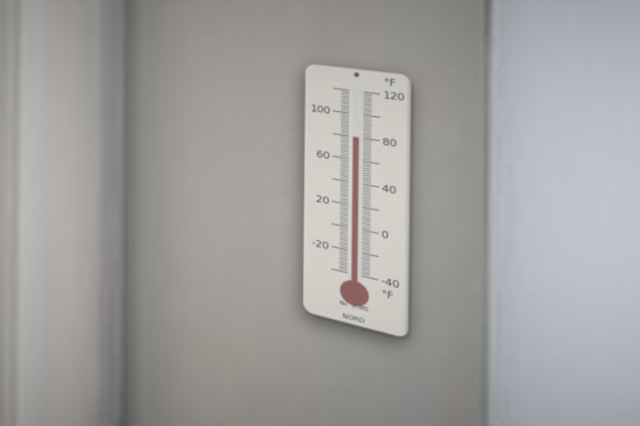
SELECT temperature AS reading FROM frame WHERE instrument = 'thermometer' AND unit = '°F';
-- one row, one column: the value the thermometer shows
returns 80 °F
